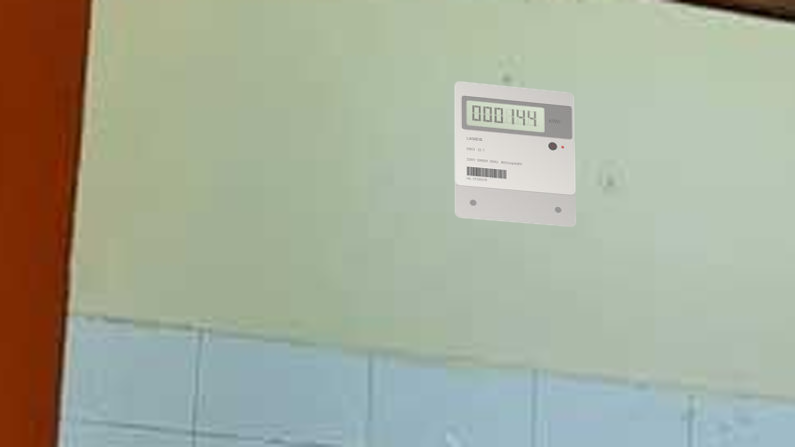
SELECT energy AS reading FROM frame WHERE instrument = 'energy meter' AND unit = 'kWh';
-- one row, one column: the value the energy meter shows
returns 144 kWh
